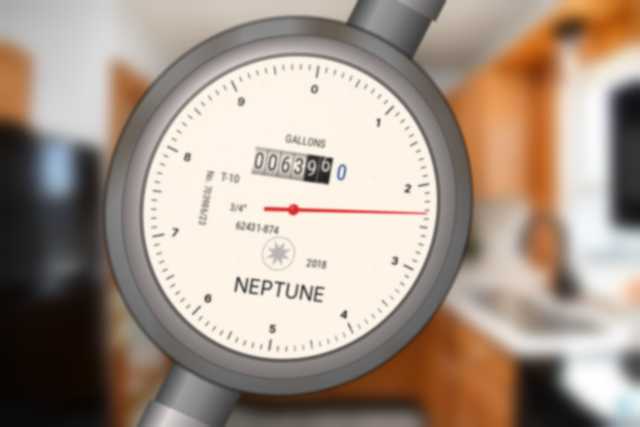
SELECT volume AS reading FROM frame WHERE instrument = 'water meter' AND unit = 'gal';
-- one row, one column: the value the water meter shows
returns 63962.3 gal
